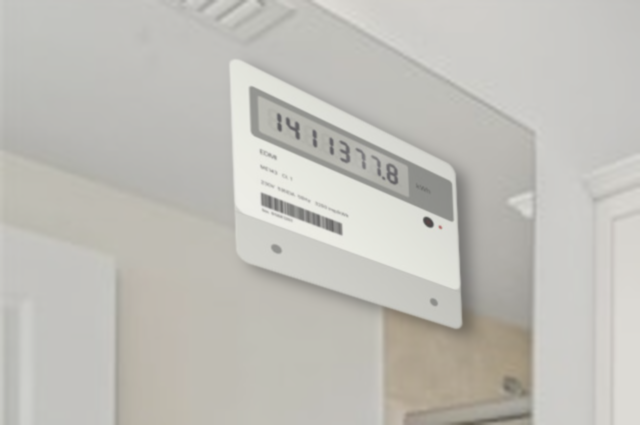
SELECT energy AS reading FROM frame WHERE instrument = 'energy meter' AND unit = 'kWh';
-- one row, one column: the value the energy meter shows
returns 1411377.8 kWh
